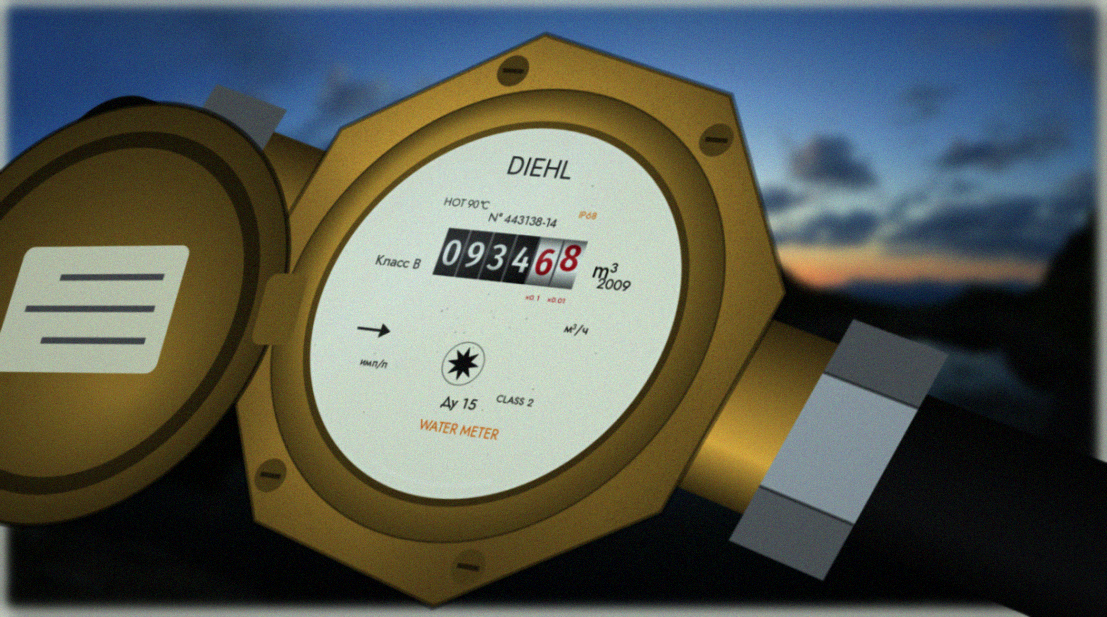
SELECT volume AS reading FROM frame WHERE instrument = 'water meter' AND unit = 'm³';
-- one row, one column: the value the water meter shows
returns 934.68 m³
